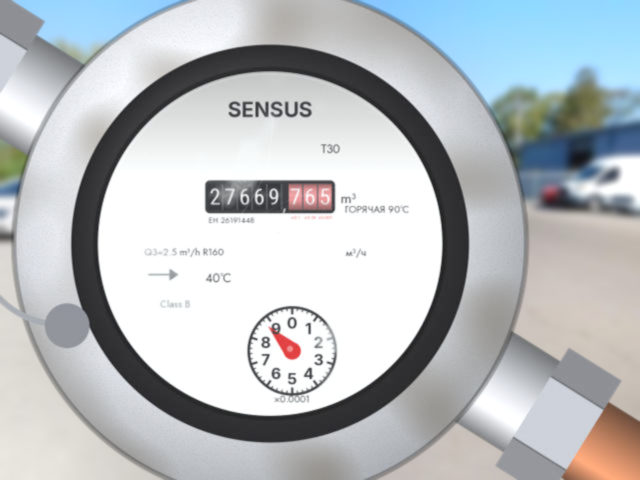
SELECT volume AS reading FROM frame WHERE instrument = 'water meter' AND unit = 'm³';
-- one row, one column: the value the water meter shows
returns 27669.7658 m³
